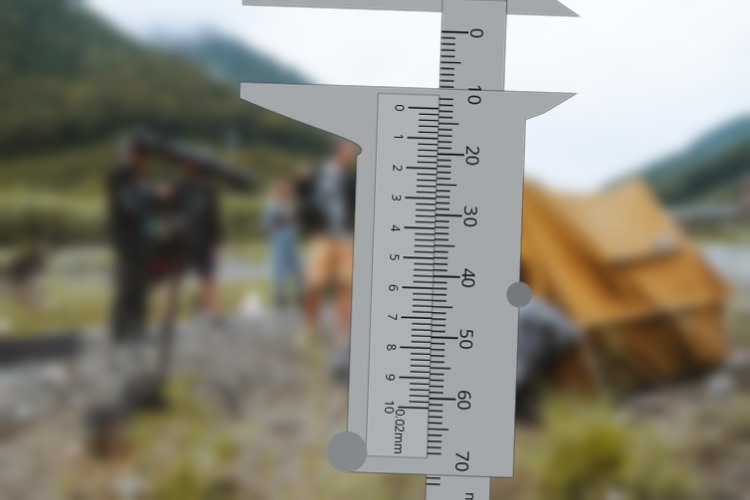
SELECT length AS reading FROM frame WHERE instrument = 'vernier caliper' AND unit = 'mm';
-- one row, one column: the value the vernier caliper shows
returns 12.6 mm
